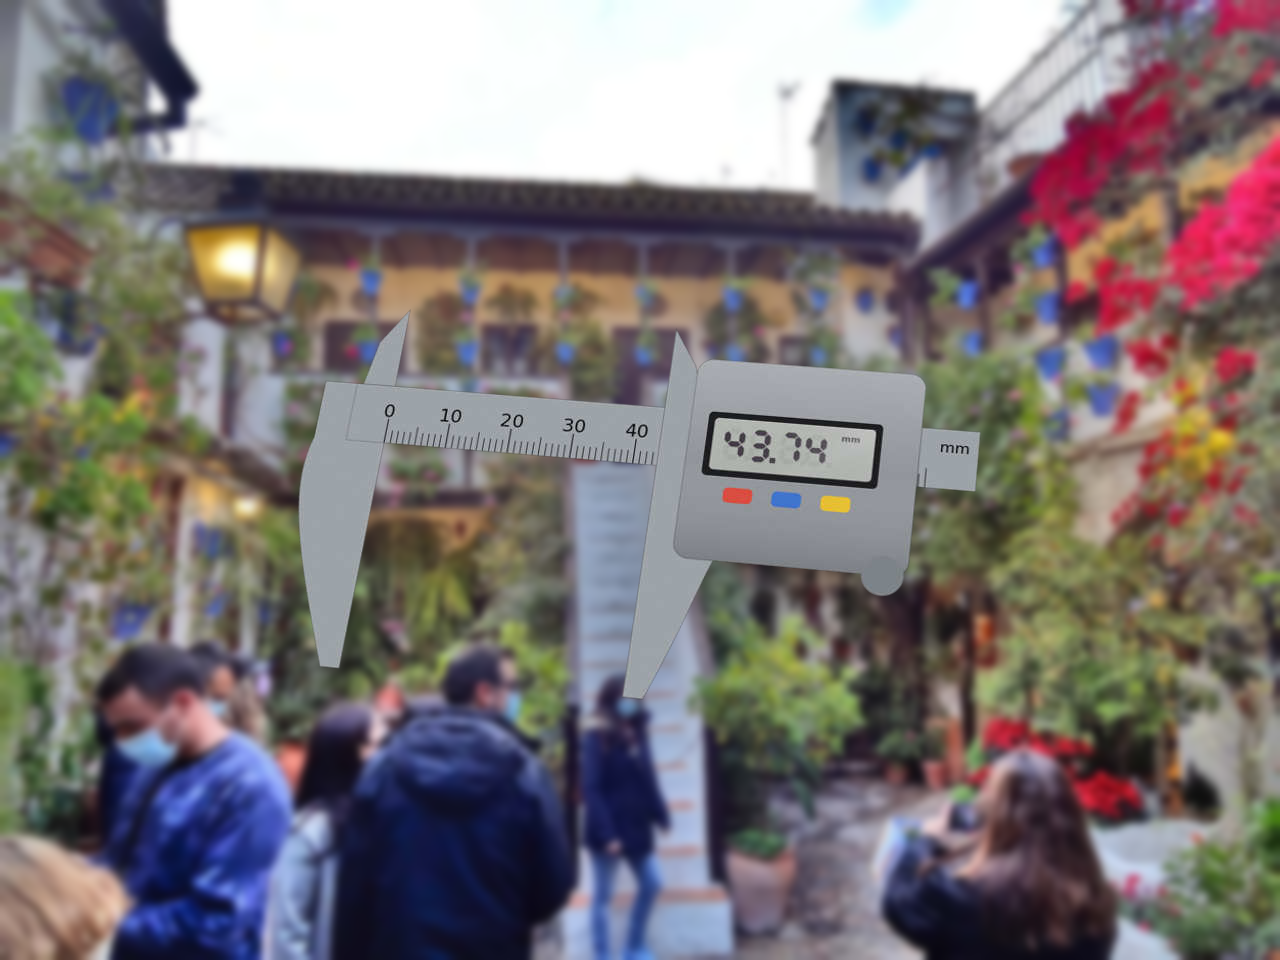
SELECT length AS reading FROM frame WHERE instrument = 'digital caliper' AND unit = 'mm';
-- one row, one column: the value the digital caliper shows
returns 43.74 mm
